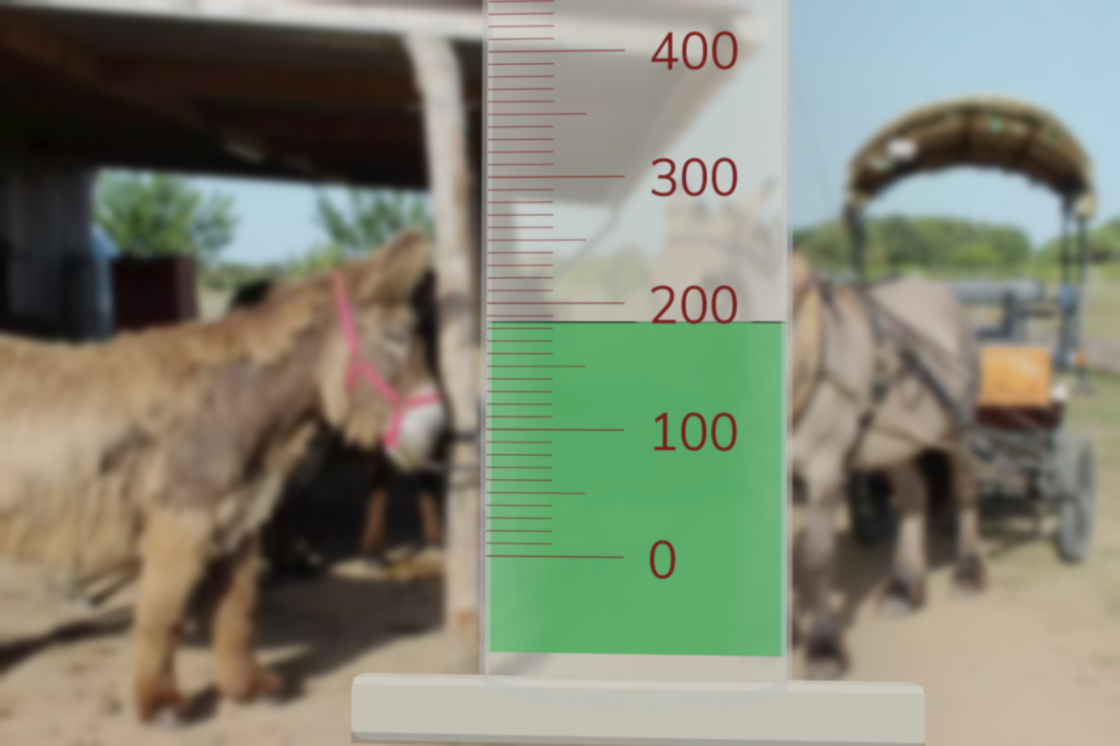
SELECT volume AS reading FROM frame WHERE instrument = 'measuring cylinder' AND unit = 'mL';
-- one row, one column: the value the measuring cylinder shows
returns 185 mL
